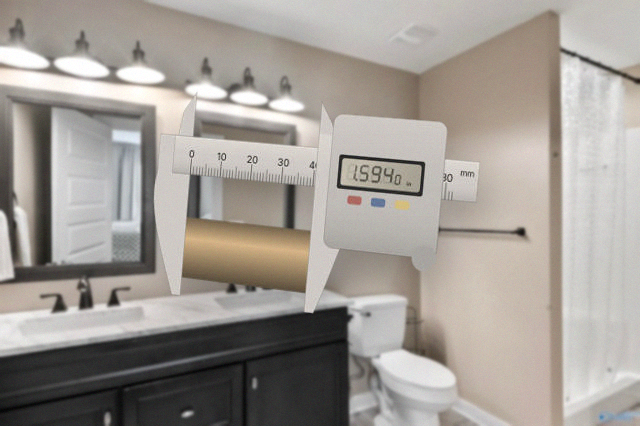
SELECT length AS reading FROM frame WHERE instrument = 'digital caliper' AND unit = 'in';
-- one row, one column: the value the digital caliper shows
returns 1.5940 in
